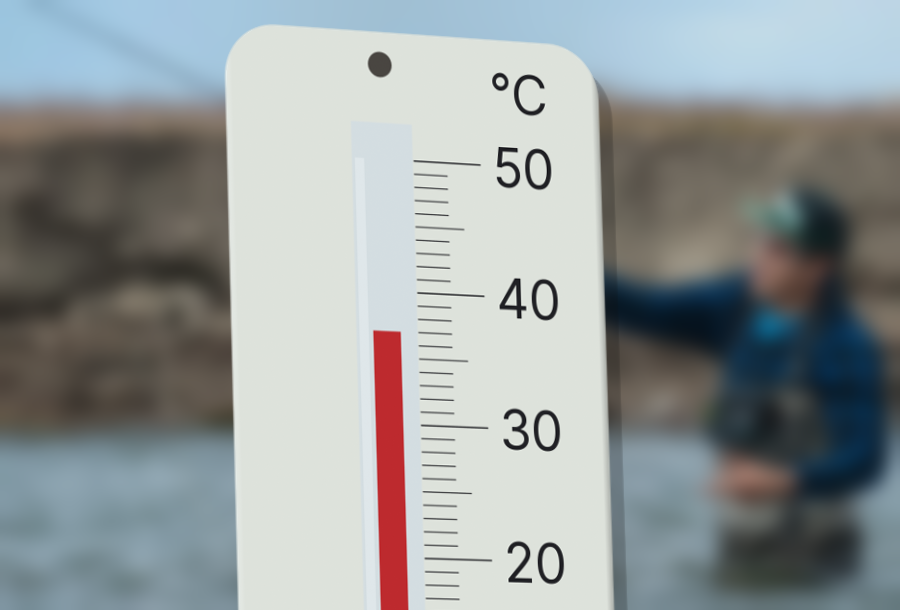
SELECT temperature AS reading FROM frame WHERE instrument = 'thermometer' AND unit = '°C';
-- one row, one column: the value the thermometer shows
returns 37 °C
